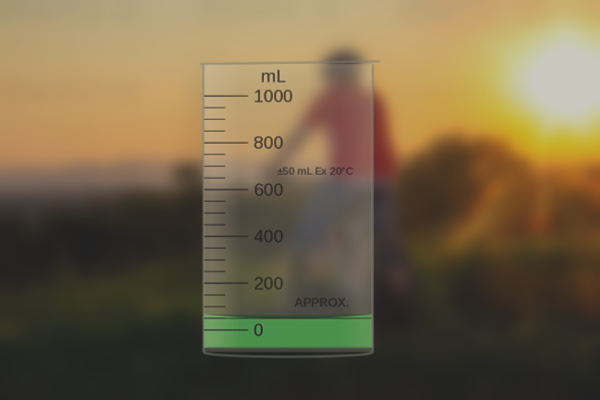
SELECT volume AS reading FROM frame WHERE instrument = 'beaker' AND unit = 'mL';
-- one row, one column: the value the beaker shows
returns 50 mL
